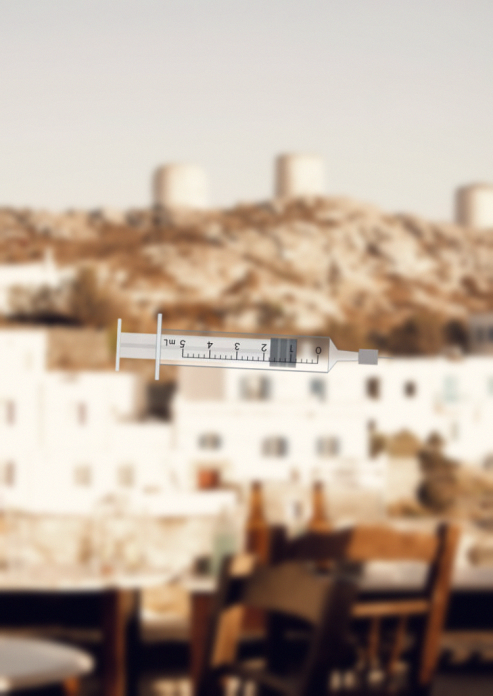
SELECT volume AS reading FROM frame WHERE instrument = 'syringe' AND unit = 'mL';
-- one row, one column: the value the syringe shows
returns 0.8 mL
